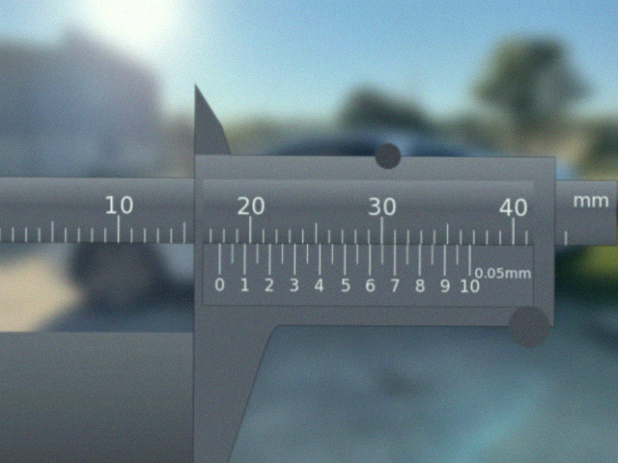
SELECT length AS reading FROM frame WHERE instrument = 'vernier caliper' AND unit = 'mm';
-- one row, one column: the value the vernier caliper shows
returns 17.7 mm
